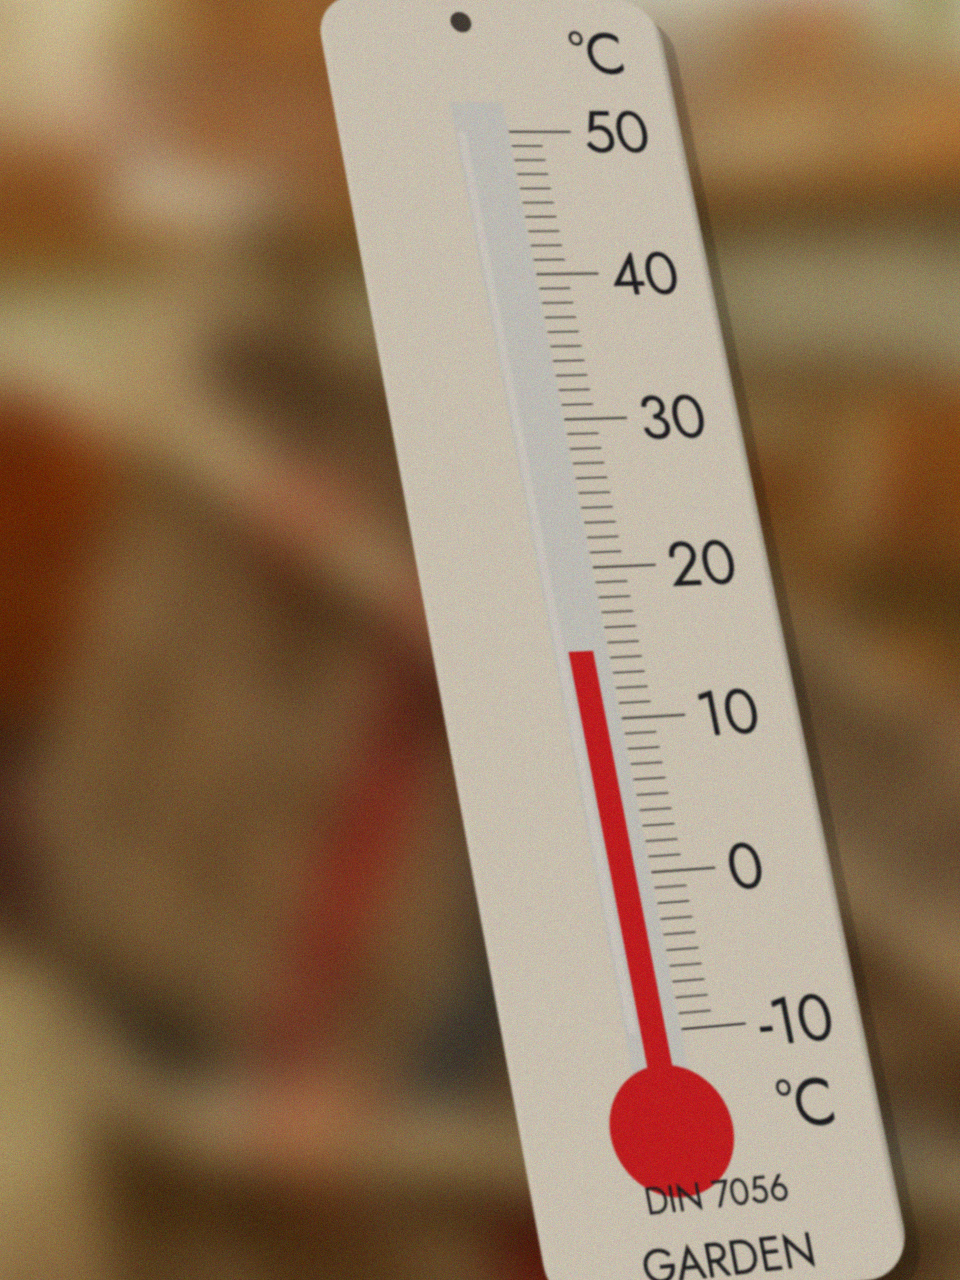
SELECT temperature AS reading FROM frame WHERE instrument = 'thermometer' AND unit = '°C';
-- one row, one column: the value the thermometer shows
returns 14.5 °C
